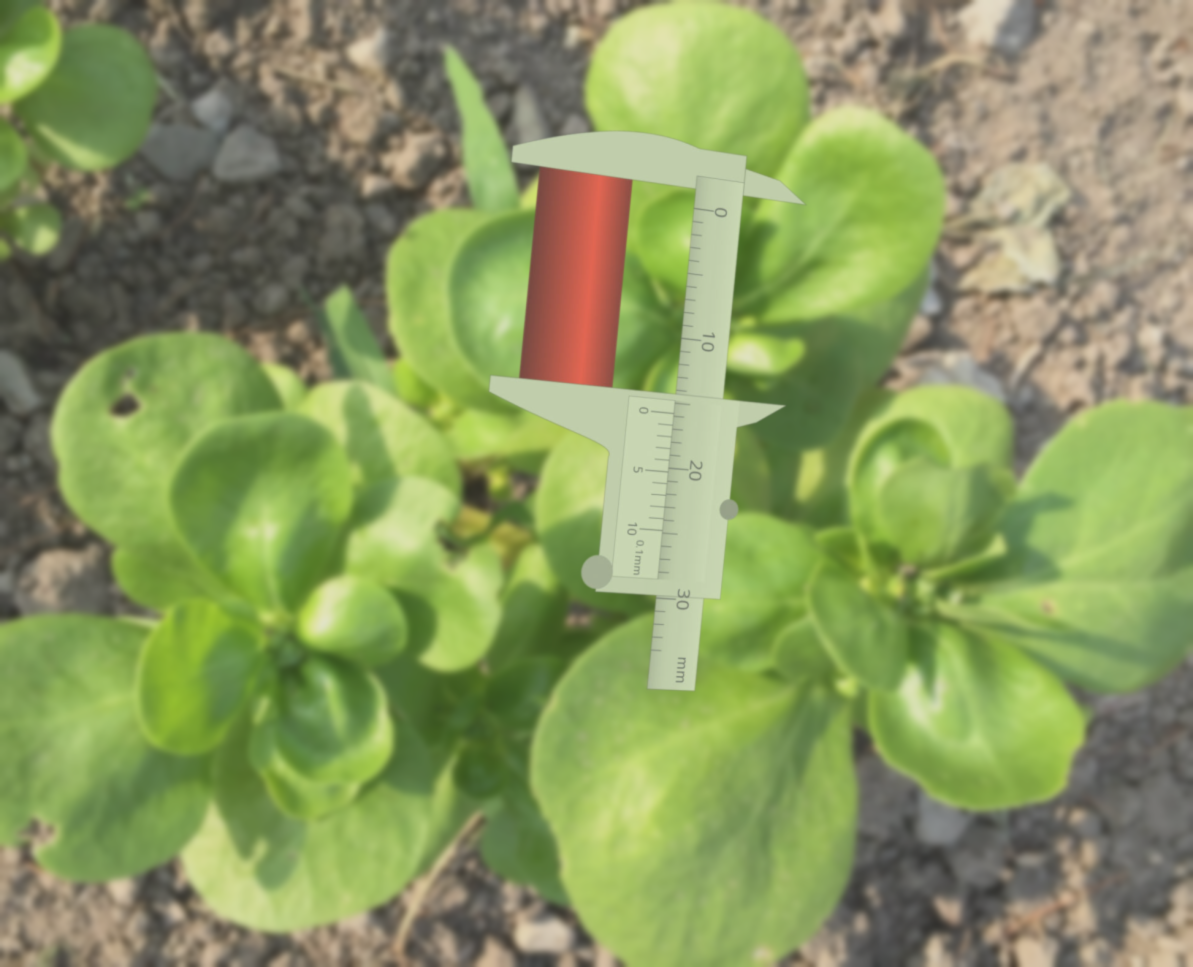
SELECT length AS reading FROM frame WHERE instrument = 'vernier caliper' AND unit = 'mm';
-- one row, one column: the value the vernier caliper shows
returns 15.8 mm
